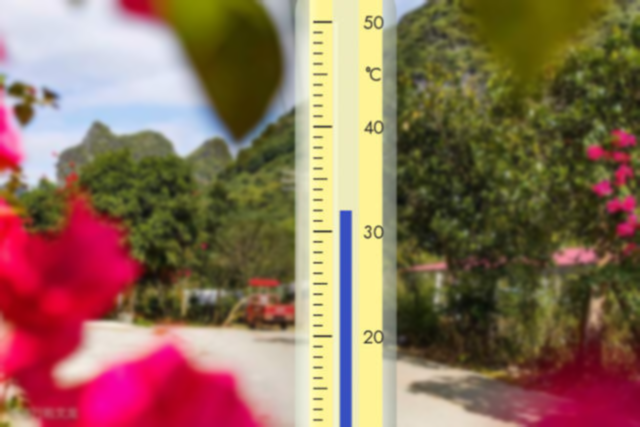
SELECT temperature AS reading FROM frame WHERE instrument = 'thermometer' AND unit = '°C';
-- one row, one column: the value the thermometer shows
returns 32 °C
